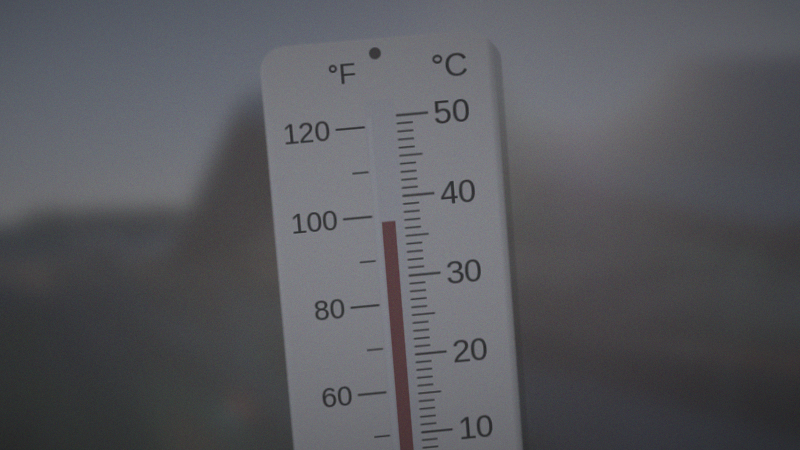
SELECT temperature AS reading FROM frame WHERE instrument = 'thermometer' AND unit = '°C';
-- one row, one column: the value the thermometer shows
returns 37 °C
